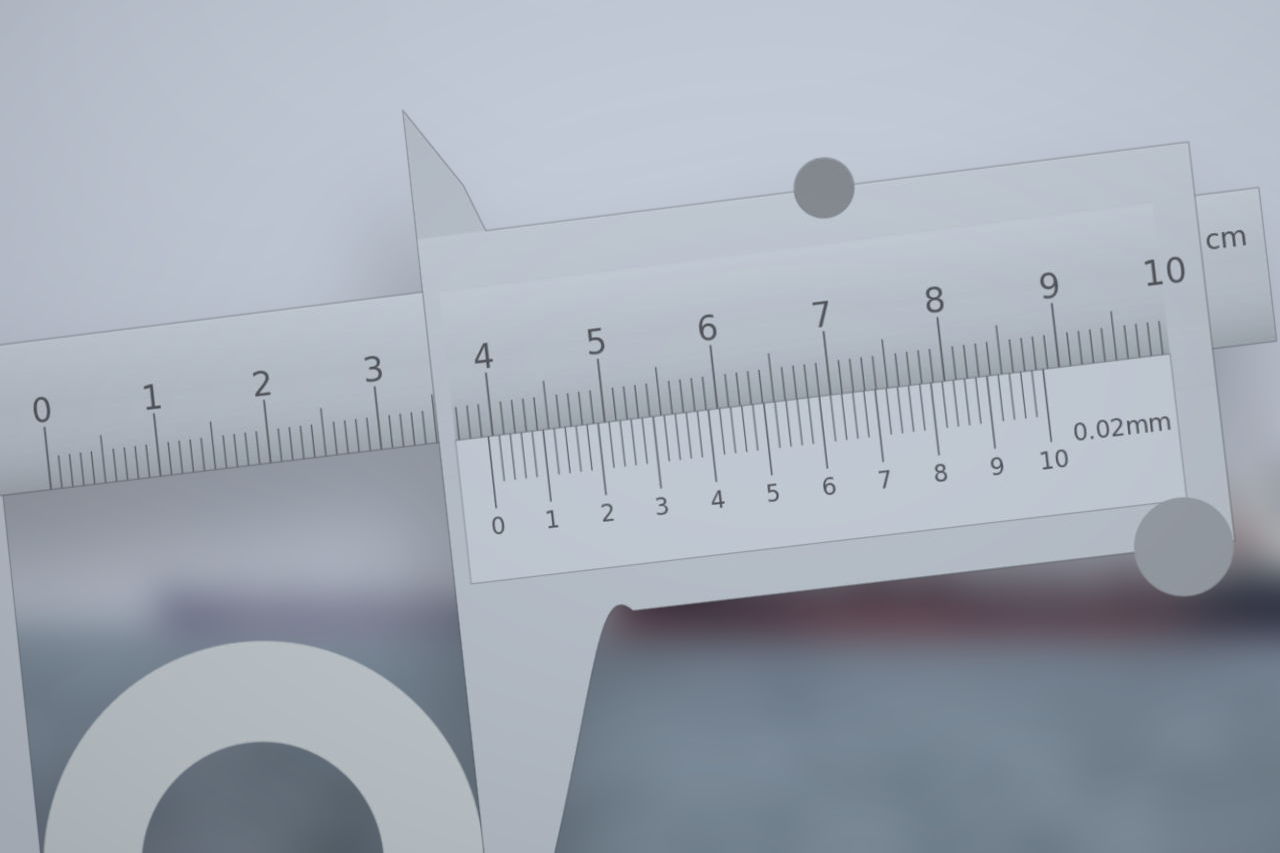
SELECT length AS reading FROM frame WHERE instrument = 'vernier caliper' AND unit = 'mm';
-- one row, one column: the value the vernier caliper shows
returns 39.6 mm
